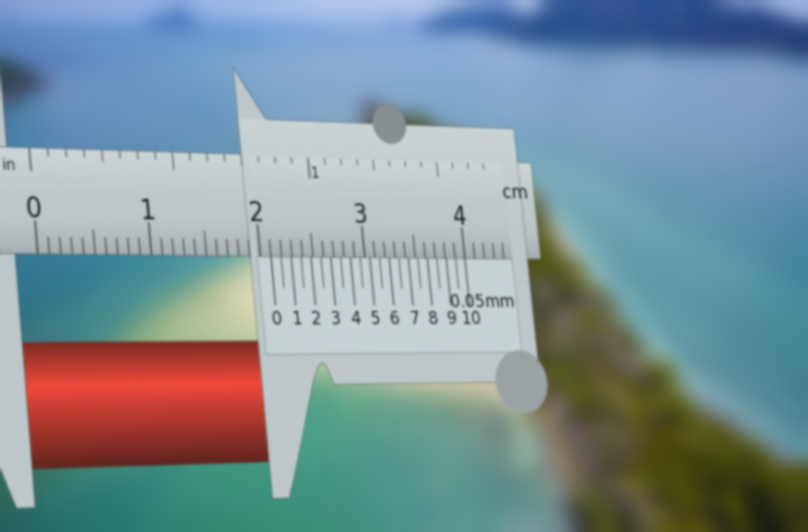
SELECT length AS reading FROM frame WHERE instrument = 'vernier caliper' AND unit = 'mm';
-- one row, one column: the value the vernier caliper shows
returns 21.0 mm
